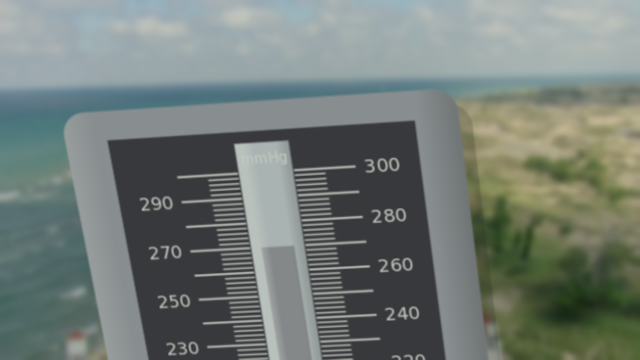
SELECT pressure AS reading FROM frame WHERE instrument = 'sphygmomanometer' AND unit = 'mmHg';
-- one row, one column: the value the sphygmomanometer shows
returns 270 mmHg
